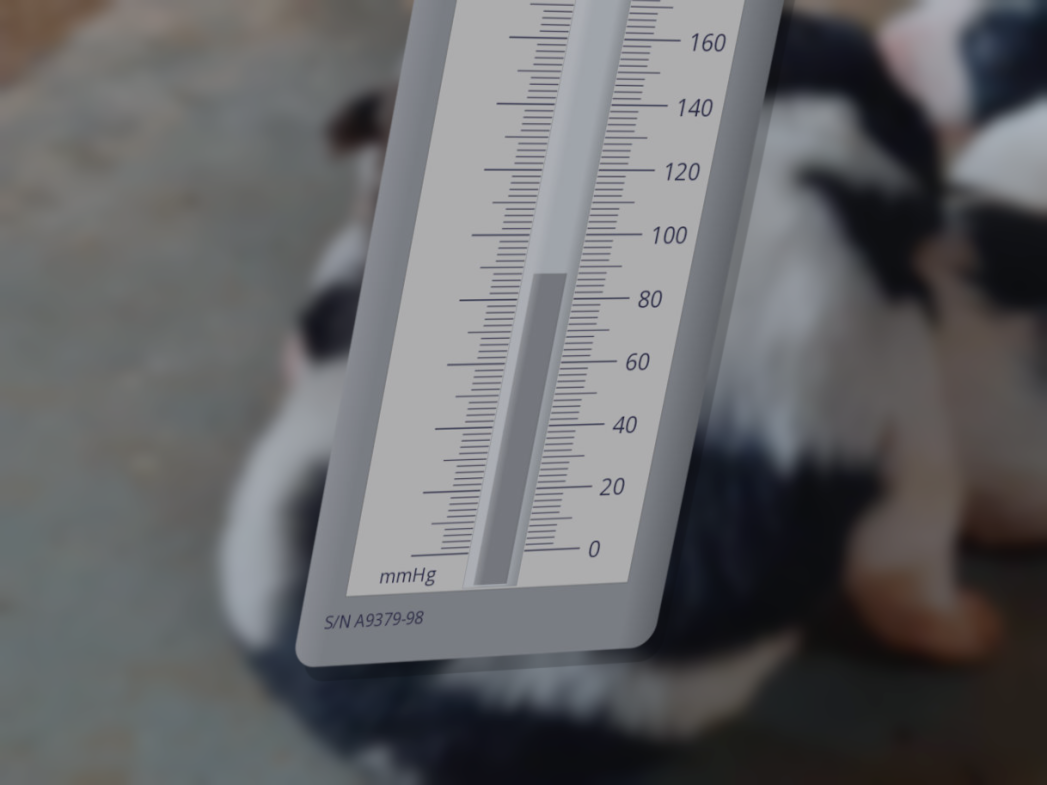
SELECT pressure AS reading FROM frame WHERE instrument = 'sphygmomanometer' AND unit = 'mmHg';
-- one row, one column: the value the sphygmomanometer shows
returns 88 mmHg
